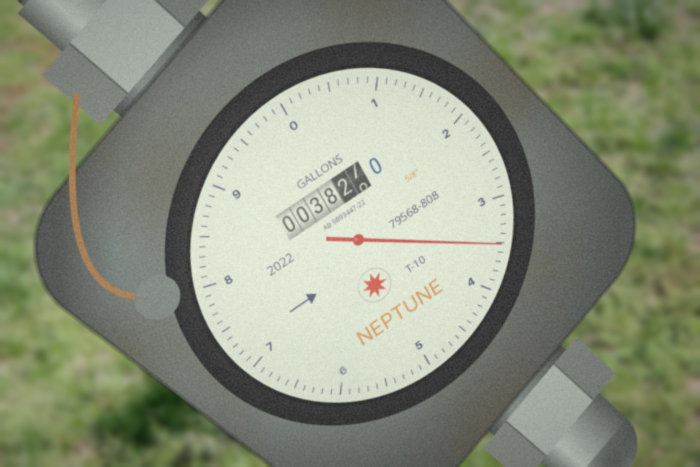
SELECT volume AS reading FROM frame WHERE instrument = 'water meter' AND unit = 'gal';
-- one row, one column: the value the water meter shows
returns 38273.5 gal
